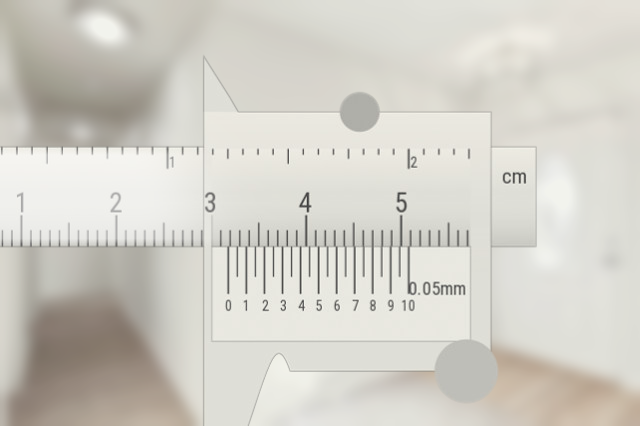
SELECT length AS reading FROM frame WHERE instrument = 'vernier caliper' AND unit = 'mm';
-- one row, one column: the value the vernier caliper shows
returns 31.8 mm
